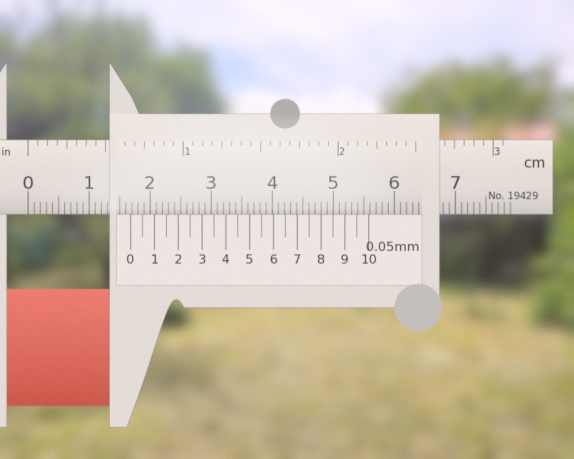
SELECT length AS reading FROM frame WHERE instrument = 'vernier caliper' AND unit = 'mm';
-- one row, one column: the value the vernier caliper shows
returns 16.8 mm
